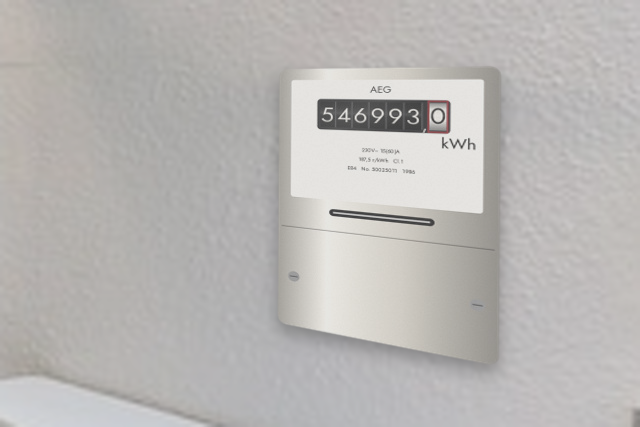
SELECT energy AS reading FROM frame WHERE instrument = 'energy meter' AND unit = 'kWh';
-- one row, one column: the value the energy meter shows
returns 546993.0 kWh
